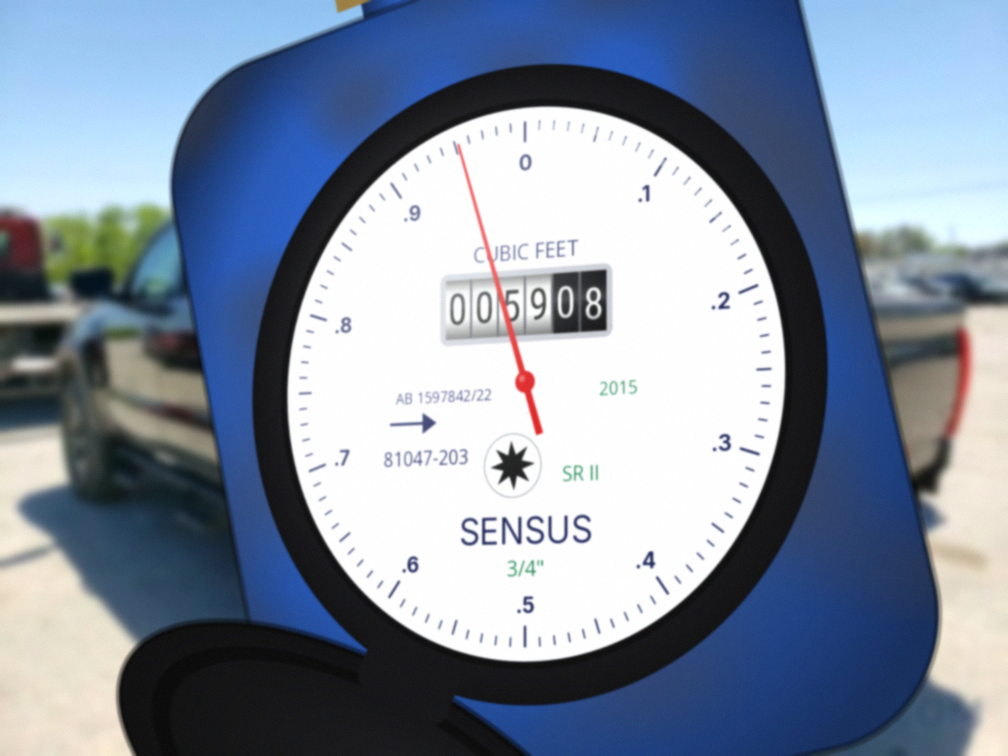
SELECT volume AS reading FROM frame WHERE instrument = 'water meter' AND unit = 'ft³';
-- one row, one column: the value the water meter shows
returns 5907.95 ft³
